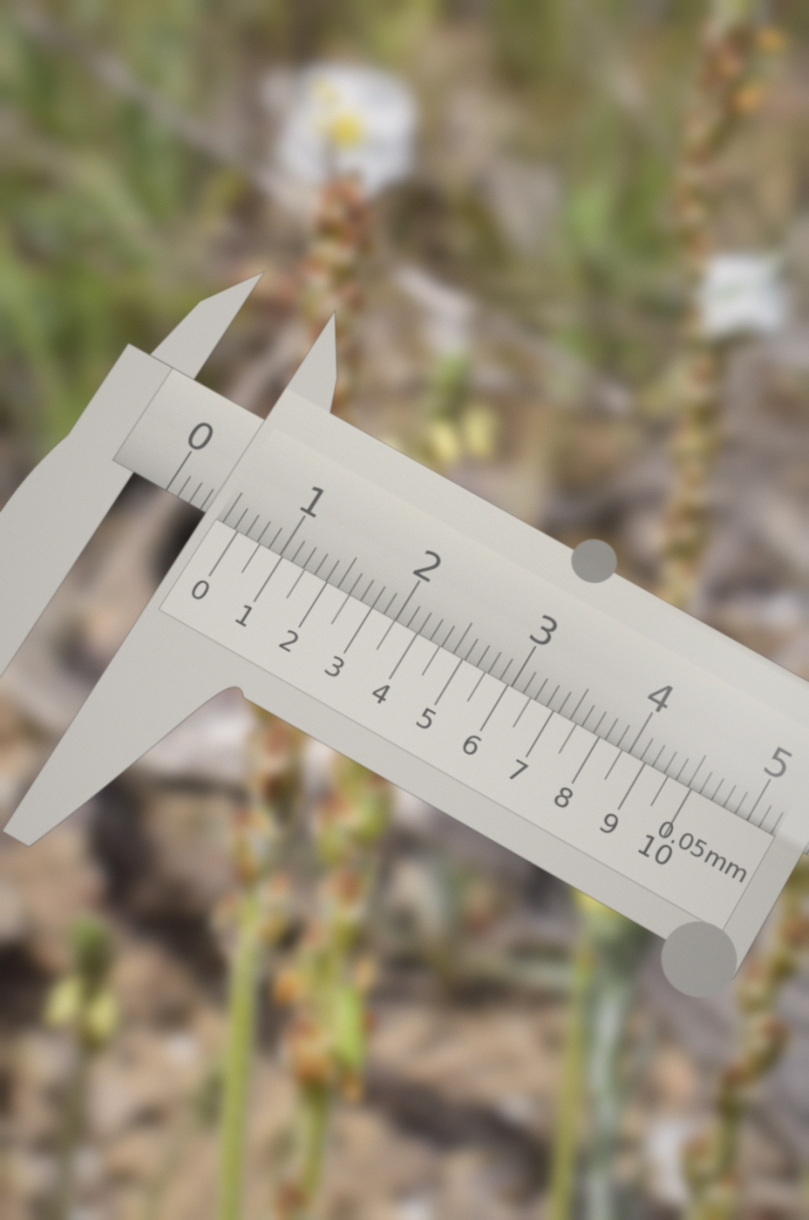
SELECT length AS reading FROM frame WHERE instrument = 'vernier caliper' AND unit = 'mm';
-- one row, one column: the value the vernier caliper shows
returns 6.3 mm
